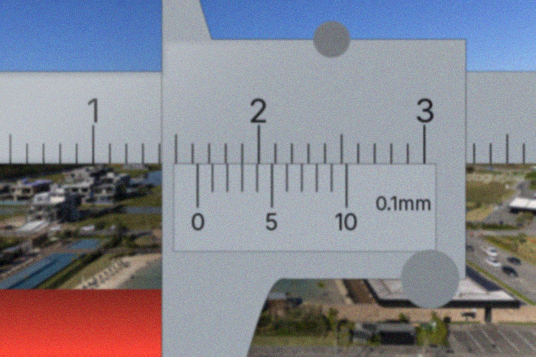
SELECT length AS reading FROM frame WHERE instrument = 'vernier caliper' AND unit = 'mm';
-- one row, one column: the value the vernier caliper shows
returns 16.3 mm
